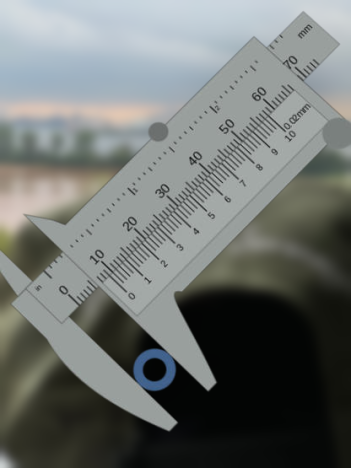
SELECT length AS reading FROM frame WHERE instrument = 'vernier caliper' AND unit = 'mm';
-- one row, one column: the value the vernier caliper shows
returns 9.0 mm
